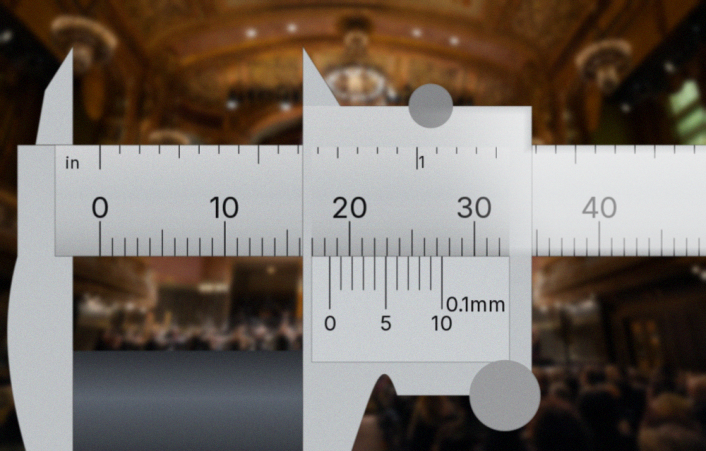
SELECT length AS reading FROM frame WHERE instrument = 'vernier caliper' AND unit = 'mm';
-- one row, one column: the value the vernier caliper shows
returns 18.4 mm
